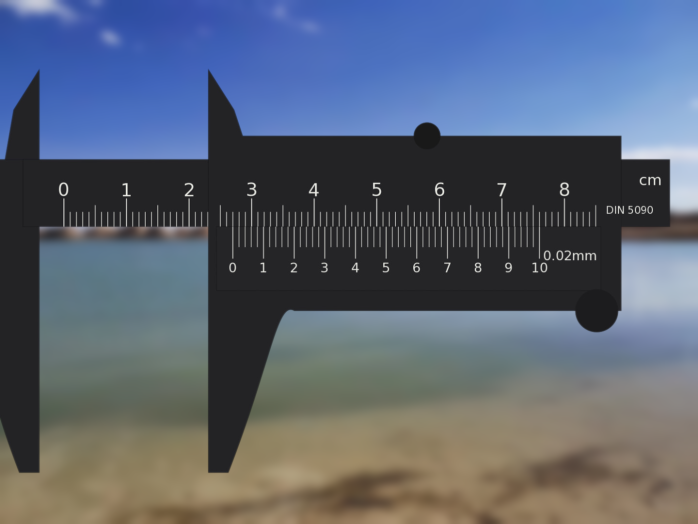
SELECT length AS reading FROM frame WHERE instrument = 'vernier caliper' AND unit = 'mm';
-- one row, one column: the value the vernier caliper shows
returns 27.0 mm
